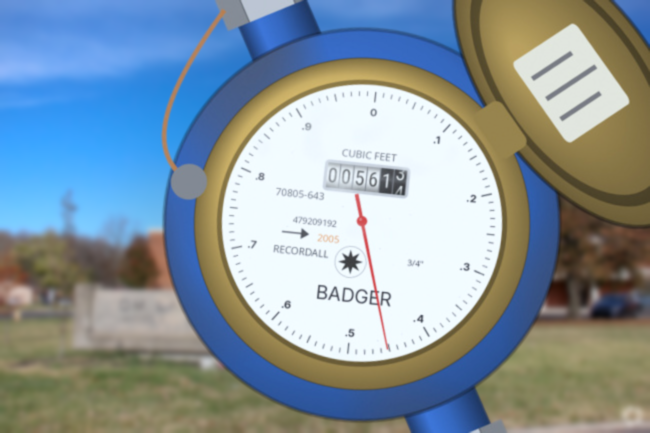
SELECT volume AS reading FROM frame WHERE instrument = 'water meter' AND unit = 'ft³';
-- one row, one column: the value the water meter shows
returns 5613.45 ft³
